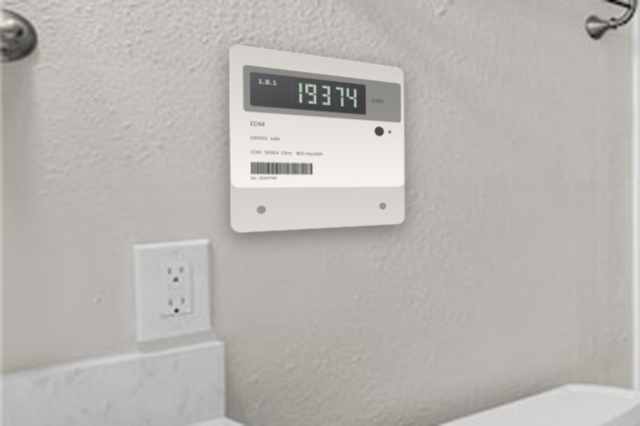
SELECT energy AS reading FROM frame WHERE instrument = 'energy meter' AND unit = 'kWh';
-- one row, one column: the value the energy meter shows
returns 19374 kWh
